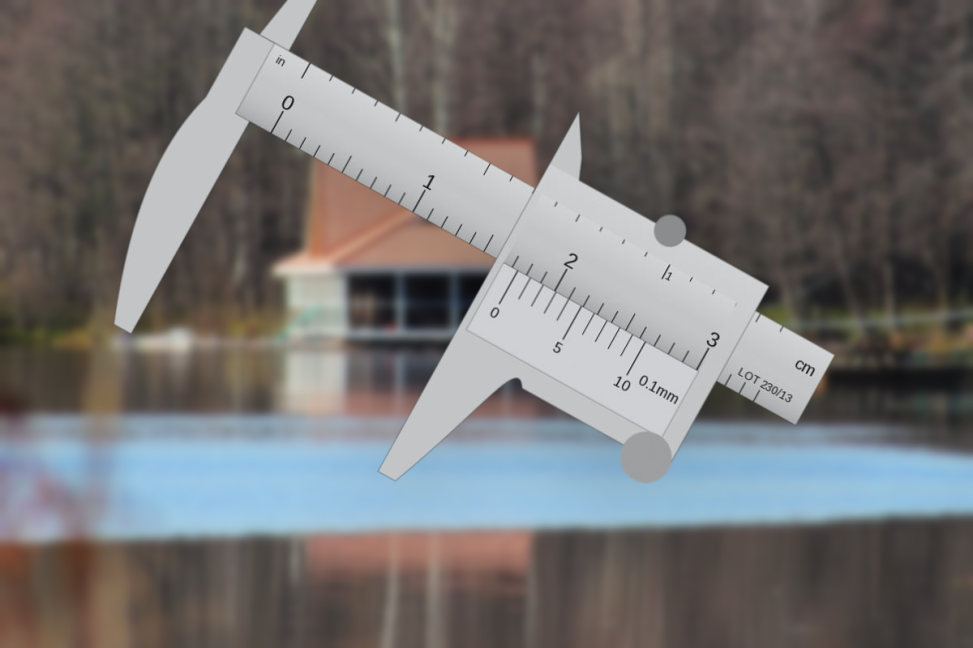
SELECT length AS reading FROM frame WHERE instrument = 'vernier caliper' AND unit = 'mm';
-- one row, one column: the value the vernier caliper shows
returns 17.4 mm
